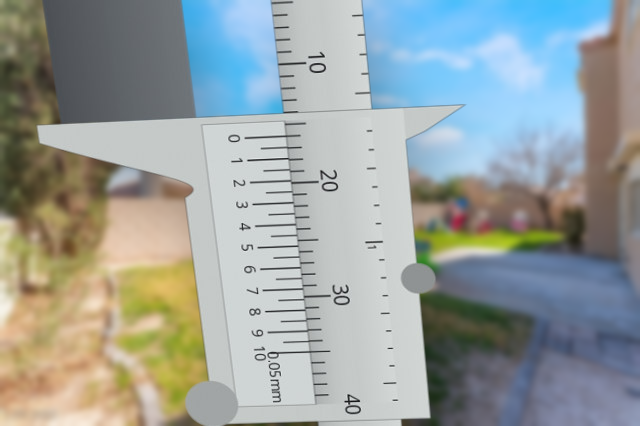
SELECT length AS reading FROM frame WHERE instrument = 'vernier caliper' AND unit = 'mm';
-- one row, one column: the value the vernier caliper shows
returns 16.0 mm
